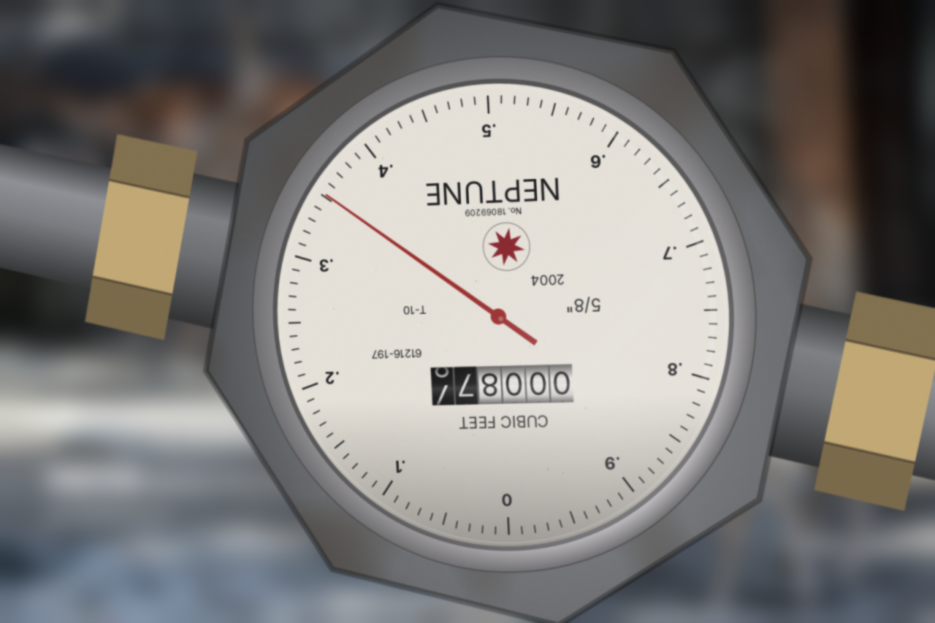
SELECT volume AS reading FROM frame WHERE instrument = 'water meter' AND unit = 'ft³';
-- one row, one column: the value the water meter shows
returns 877.35 ft³
